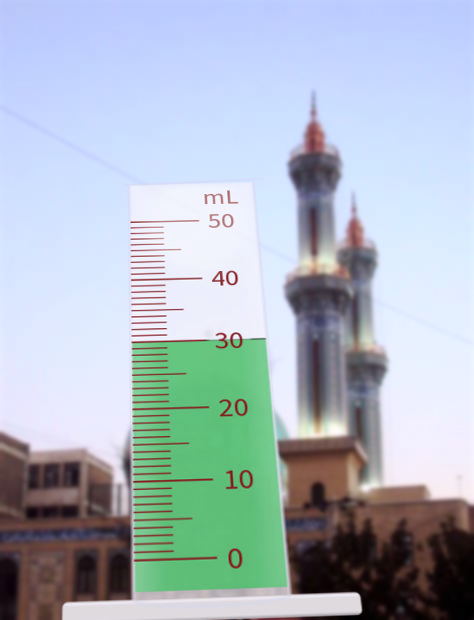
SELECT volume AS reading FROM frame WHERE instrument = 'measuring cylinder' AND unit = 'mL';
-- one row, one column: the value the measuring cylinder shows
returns 30 mL
